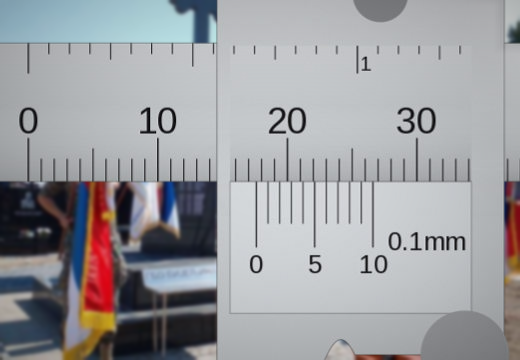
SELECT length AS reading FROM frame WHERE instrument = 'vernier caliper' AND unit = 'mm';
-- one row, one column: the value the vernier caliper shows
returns 17.6 mm
